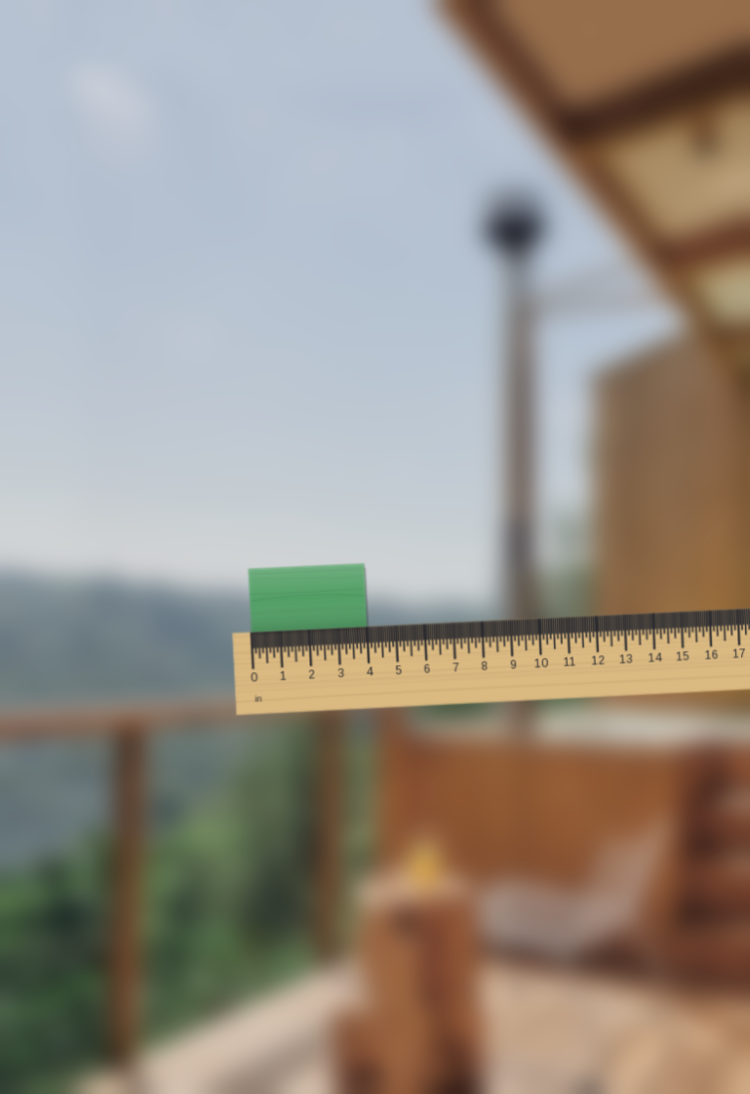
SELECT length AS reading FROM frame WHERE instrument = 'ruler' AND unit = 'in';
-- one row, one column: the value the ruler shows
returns 4 in
